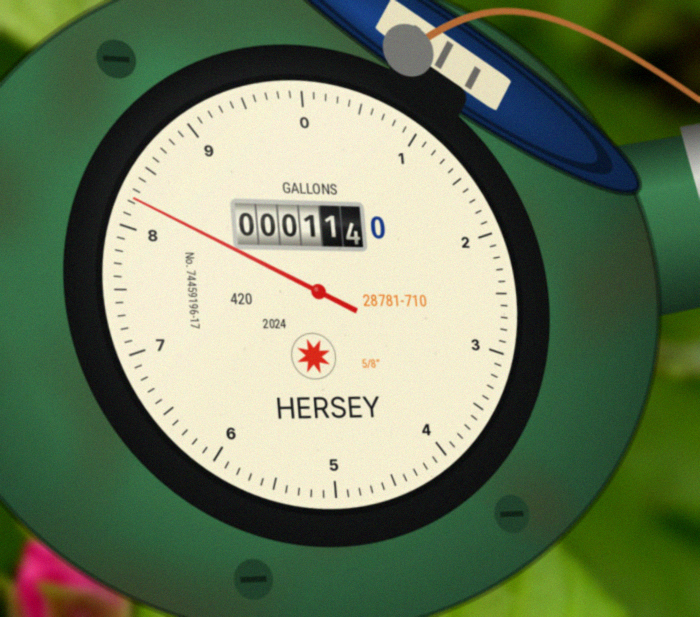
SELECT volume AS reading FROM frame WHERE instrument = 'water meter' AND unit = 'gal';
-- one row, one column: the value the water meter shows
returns 1138.2 gal
